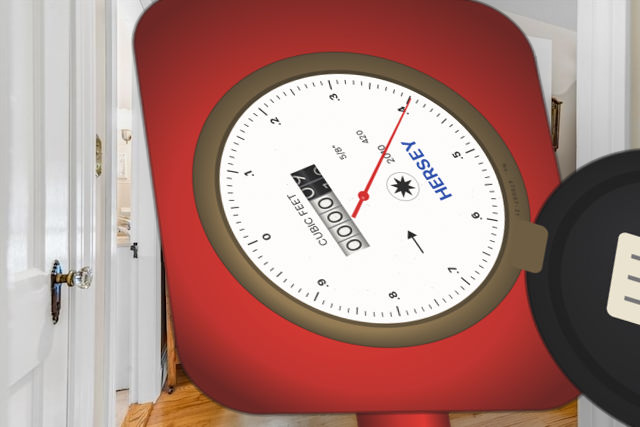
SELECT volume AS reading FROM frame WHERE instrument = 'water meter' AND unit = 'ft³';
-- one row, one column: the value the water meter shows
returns 9.40 ft³
